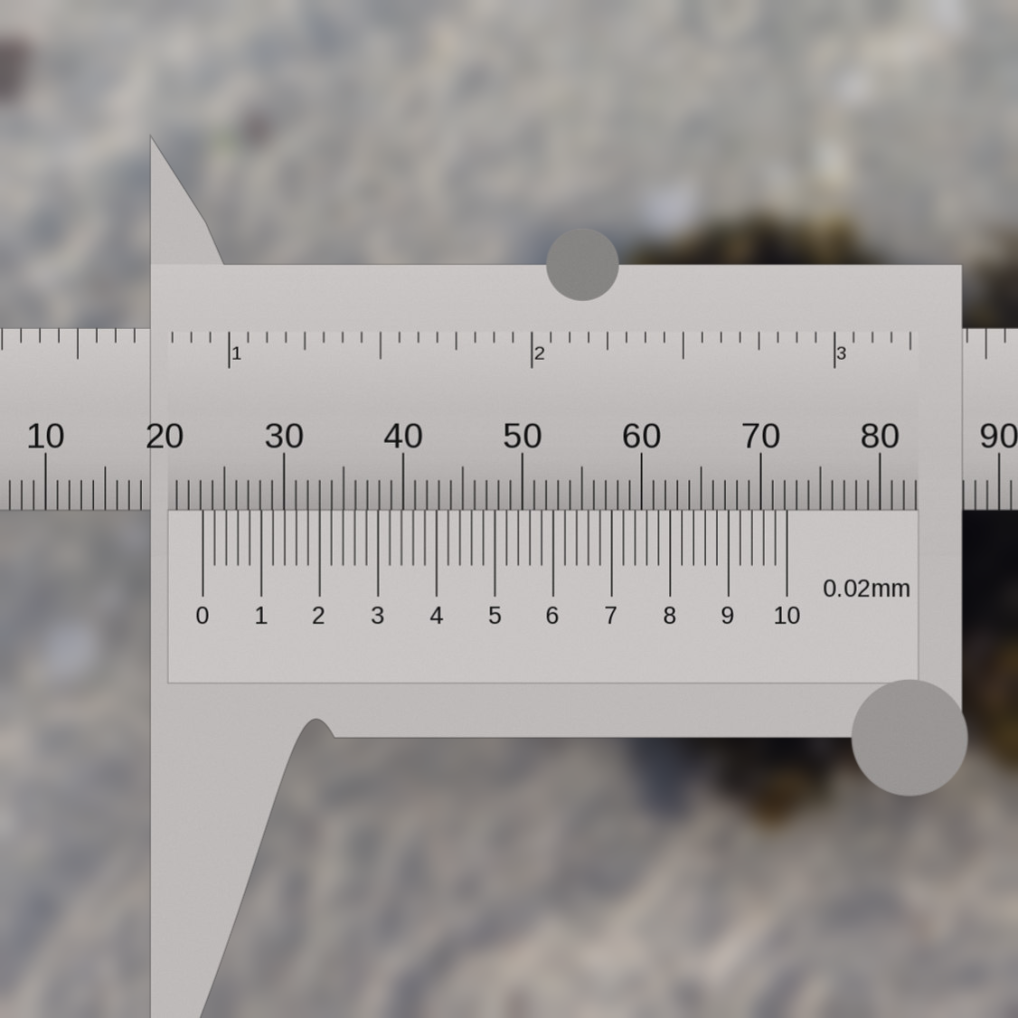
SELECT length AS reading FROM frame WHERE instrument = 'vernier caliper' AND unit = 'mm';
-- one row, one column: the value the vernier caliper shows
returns 23.2 mm
